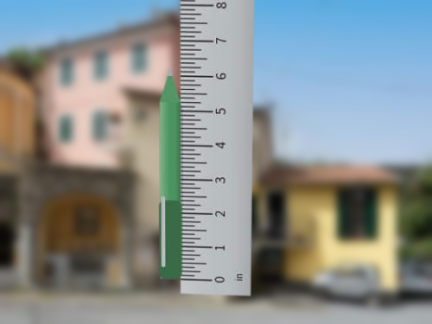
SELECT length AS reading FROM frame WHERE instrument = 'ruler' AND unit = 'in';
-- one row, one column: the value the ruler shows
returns 6.25 in
